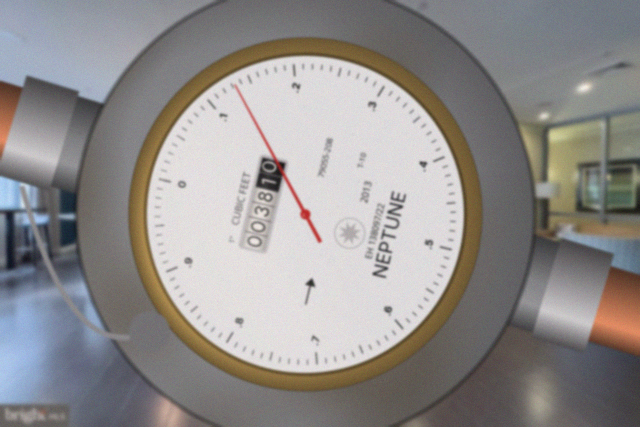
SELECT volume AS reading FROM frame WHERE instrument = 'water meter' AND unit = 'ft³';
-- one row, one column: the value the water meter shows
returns 3810.13 ft³
